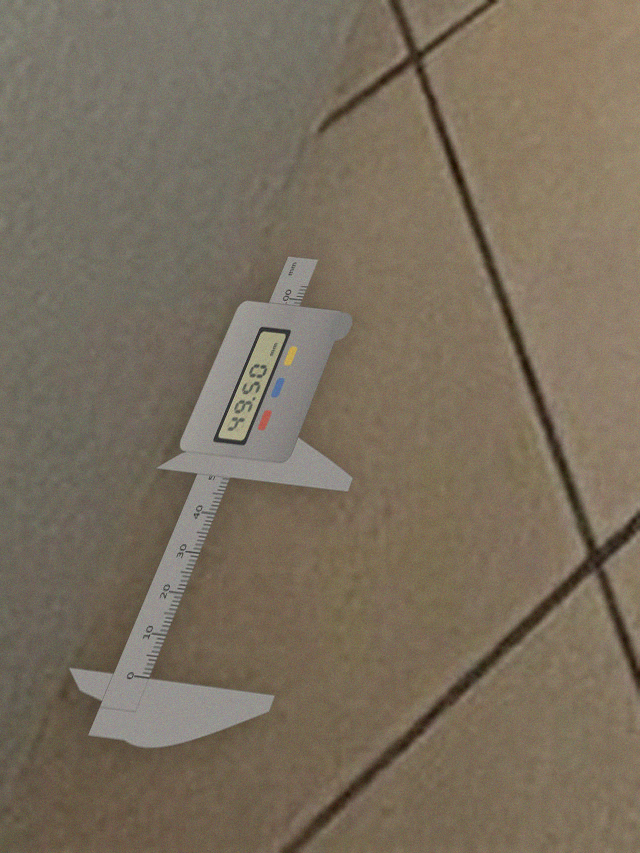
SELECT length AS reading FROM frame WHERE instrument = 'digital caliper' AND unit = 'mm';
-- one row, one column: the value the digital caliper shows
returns 49.50 mm
